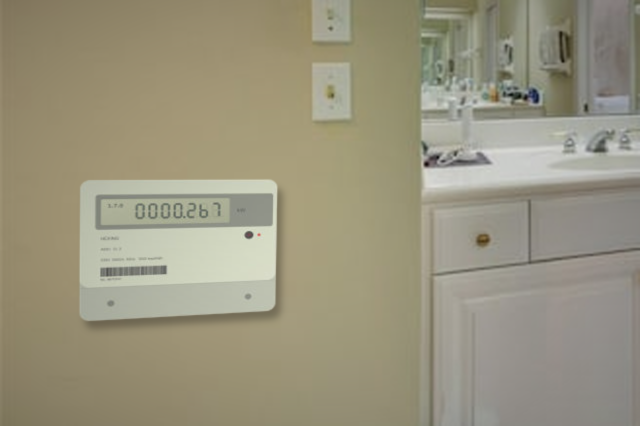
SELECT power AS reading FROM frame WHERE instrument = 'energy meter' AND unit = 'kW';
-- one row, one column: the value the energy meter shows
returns 0.267 kW
